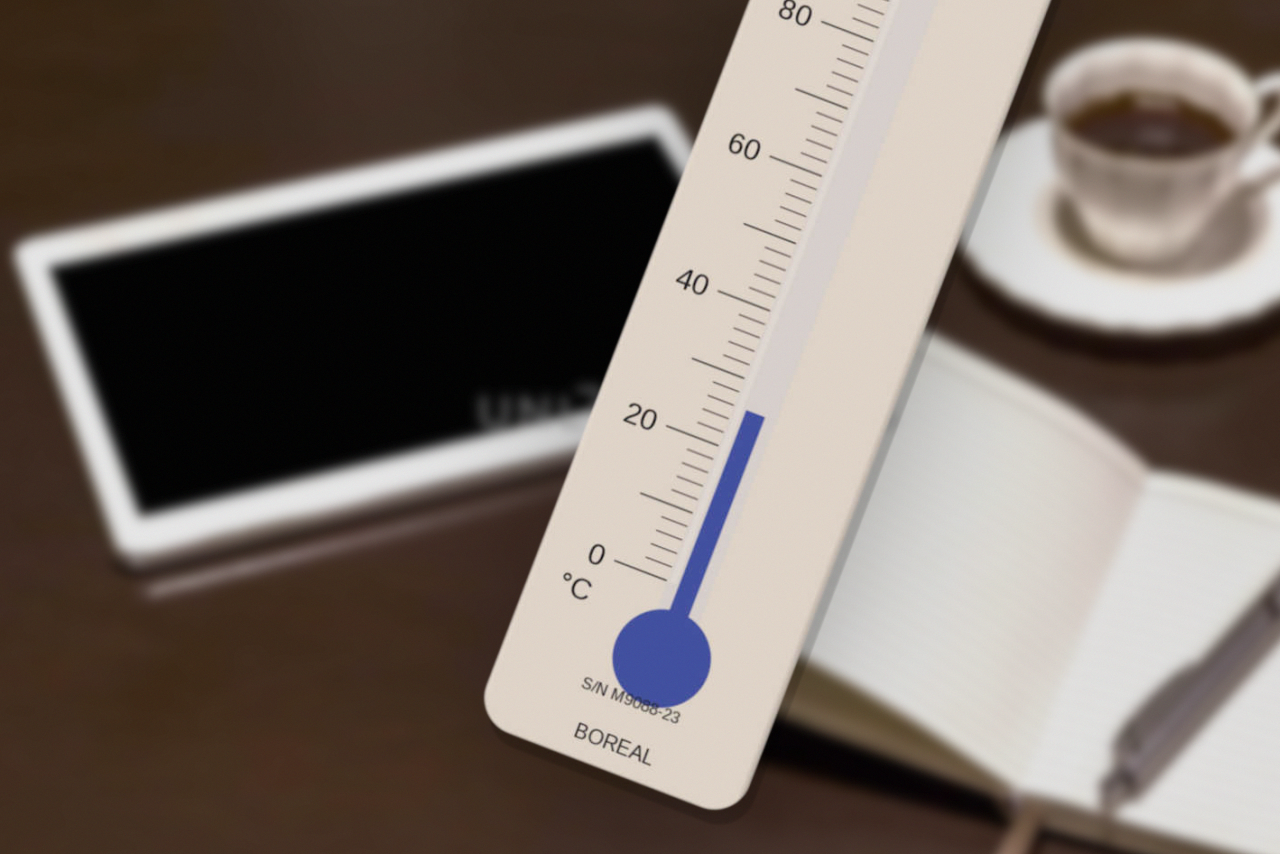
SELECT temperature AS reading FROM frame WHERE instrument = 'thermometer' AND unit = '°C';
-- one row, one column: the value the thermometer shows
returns 26 °C
